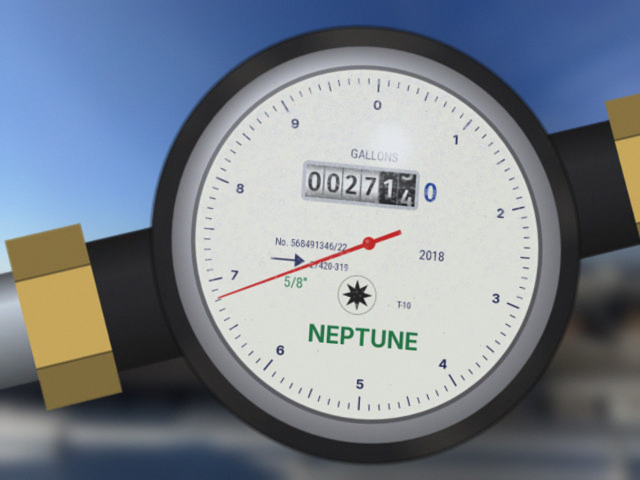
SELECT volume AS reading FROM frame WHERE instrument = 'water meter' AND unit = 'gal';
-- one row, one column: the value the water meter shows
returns 27136.8 gal
